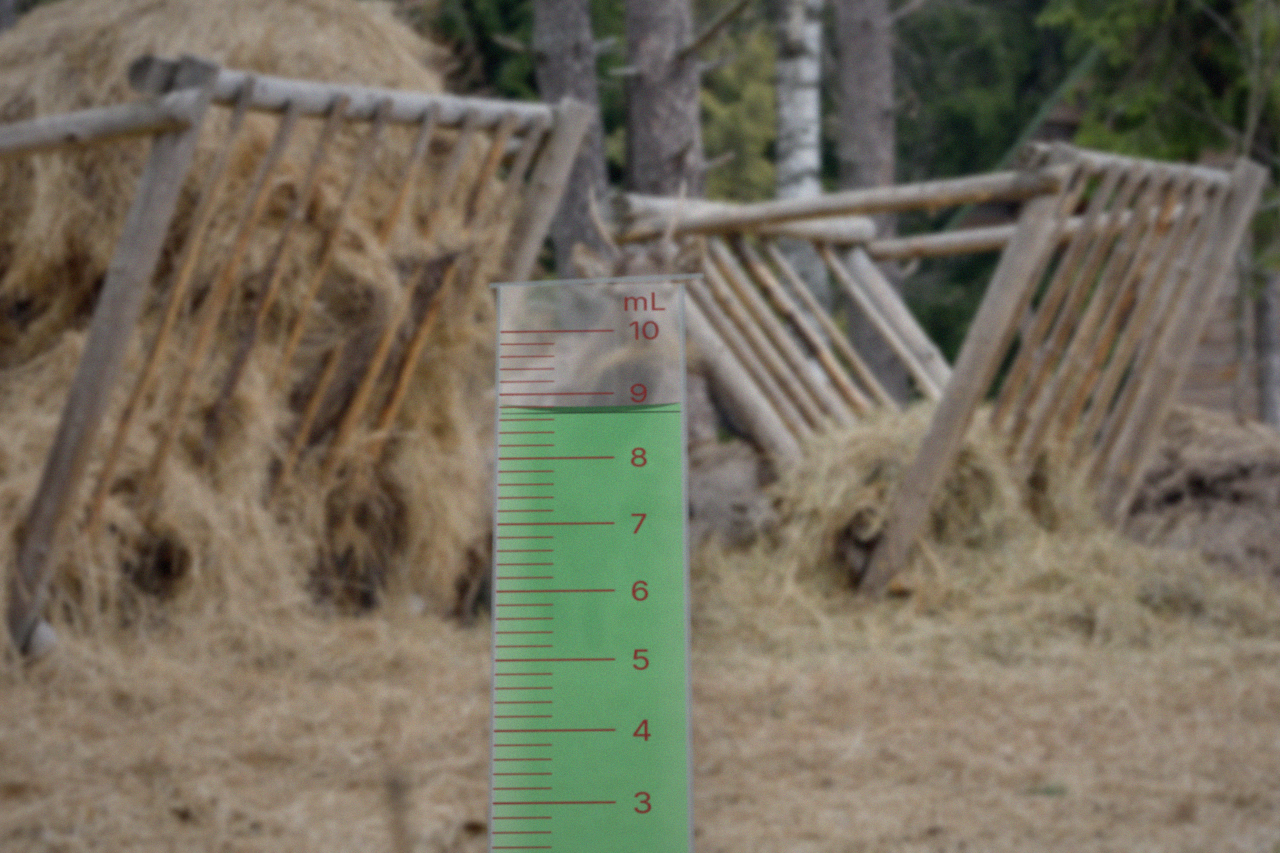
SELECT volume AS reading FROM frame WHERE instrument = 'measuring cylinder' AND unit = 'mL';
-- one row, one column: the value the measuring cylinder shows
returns 8.7 mL
